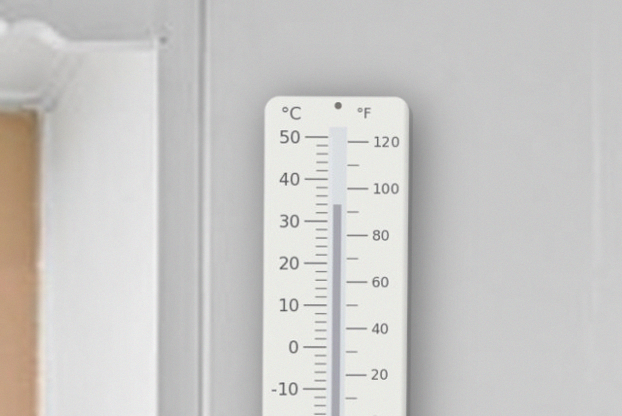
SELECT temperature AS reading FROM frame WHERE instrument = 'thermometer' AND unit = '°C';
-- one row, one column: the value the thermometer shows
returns 34 °C
